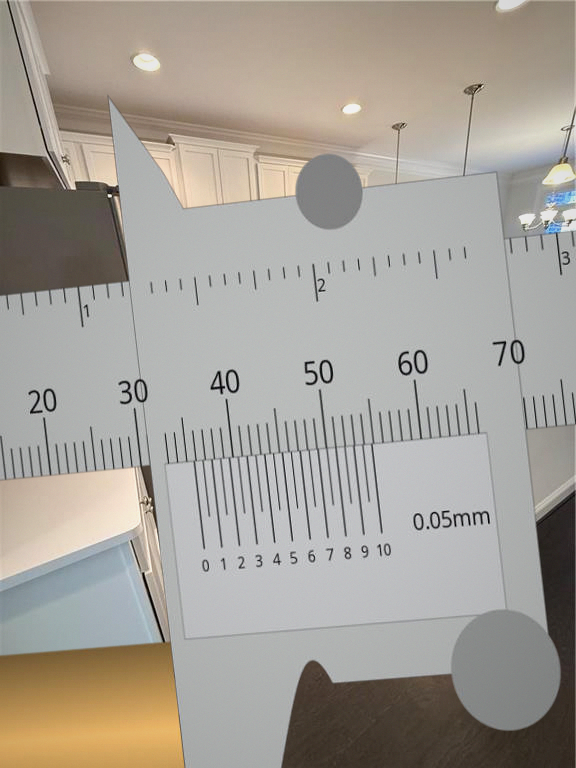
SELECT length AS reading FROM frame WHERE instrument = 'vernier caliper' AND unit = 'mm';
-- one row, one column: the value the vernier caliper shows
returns 35.8 mm
